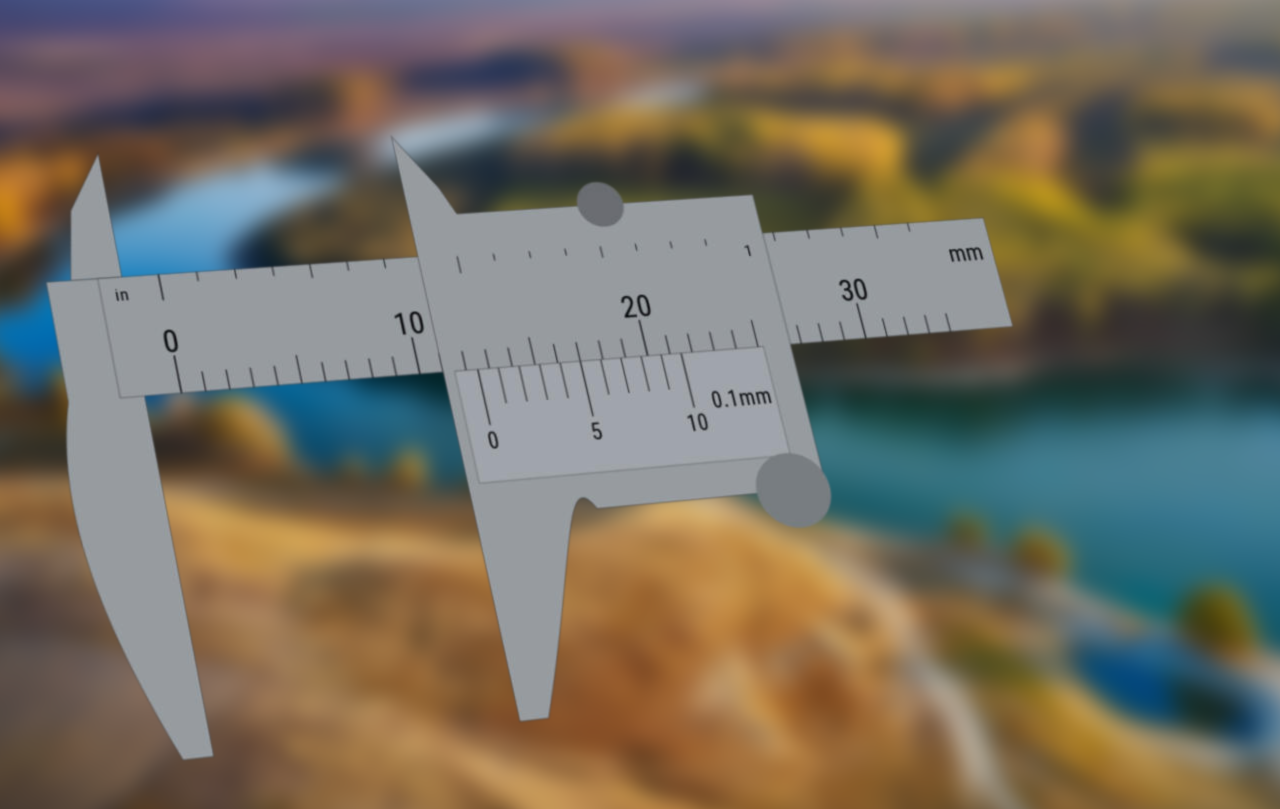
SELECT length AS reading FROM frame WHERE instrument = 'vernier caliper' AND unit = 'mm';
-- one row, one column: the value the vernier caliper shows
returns 12.5 mm
